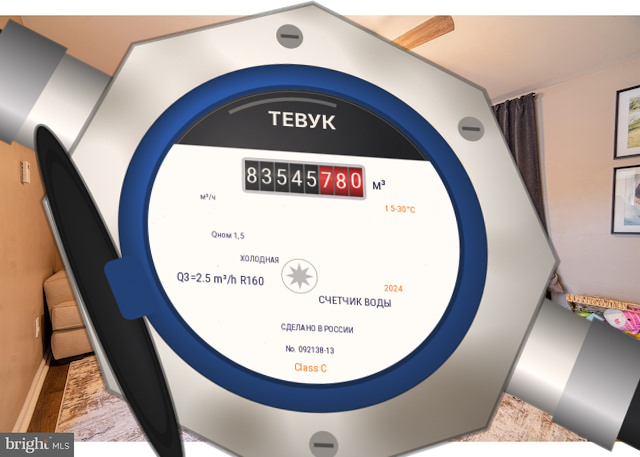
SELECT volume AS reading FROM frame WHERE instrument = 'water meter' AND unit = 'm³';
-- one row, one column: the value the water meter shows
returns 83545.780 m³
